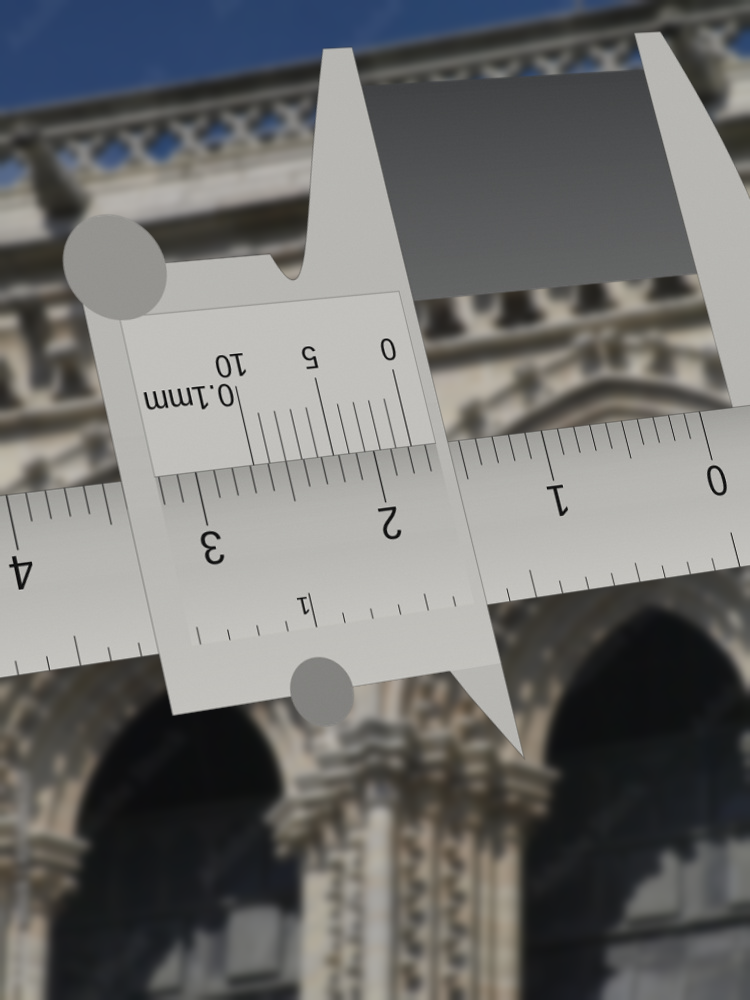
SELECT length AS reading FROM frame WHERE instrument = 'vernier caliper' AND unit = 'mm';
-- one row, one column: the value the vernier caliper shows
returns 17.8 mm
